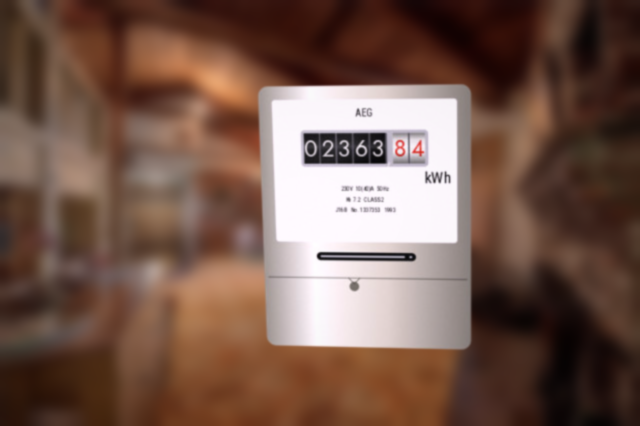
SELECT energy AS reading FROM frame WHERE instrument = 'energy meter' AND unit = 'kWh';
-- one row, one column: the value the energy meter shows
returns 2363.84 kWh
